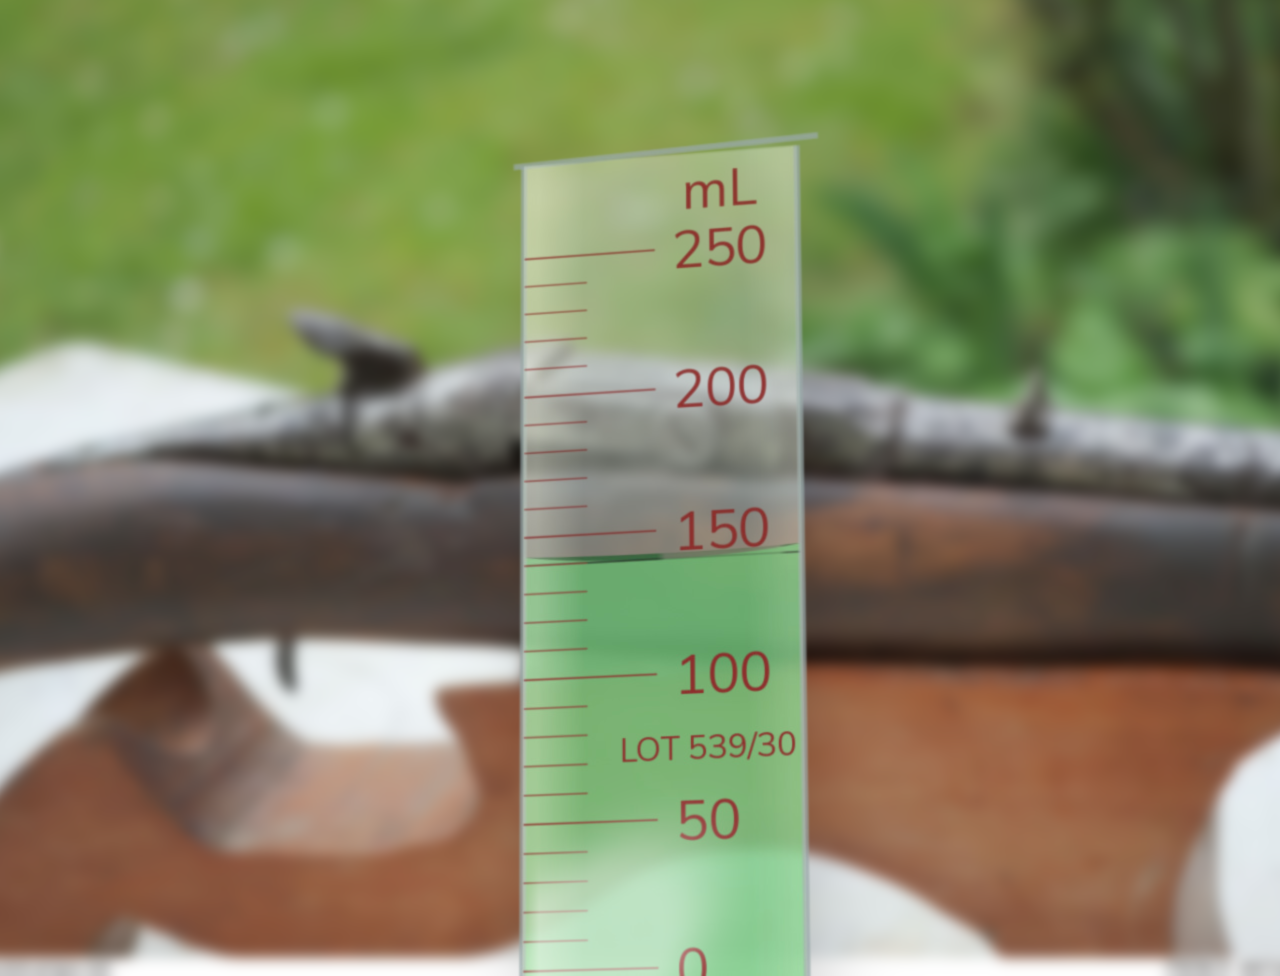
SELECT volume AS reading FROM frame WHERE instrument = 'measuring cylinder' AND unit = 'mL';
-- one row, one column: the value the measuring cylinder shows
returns 140 mL
